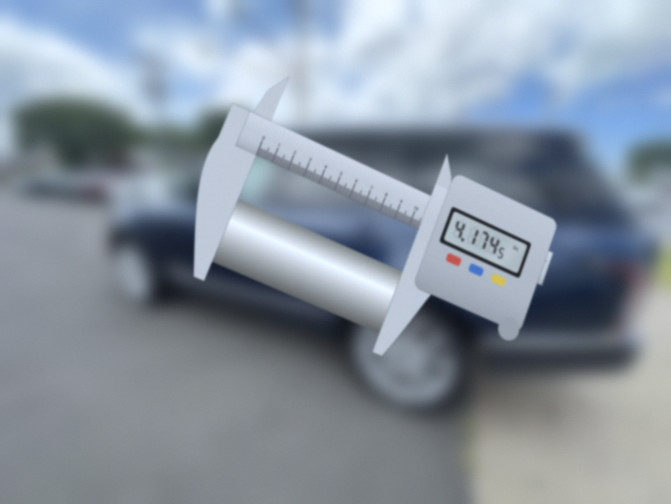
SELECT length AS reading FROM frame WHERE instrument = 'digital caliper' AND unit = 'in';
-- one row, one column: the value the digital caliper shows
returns 4.1745 in
